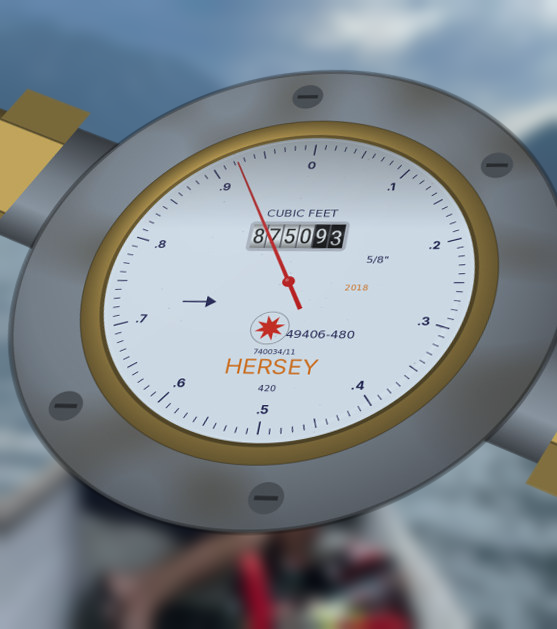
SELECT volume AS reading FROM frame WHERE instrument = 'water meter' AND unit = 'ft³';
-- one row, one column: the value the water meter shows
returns 875092.92 ft³
